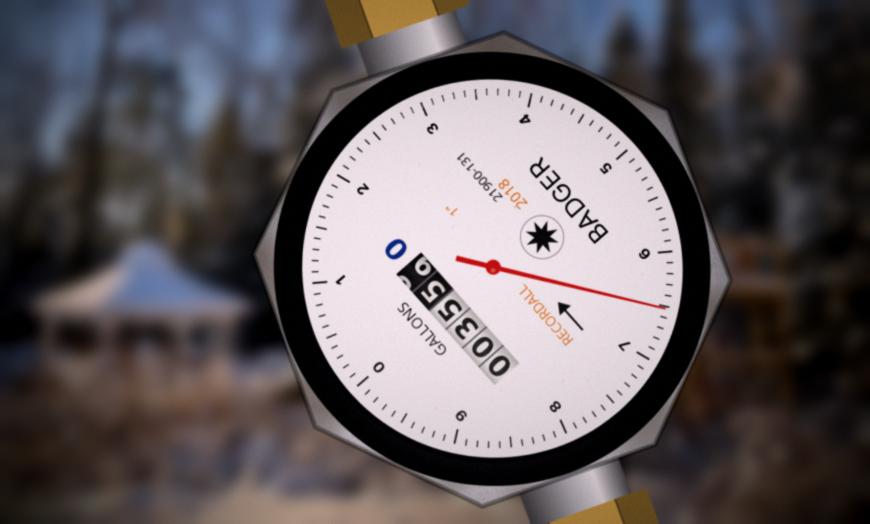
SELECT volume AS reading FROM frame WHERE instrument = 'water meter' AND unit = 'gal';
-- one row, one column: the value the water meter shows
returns 35586.5 gal
